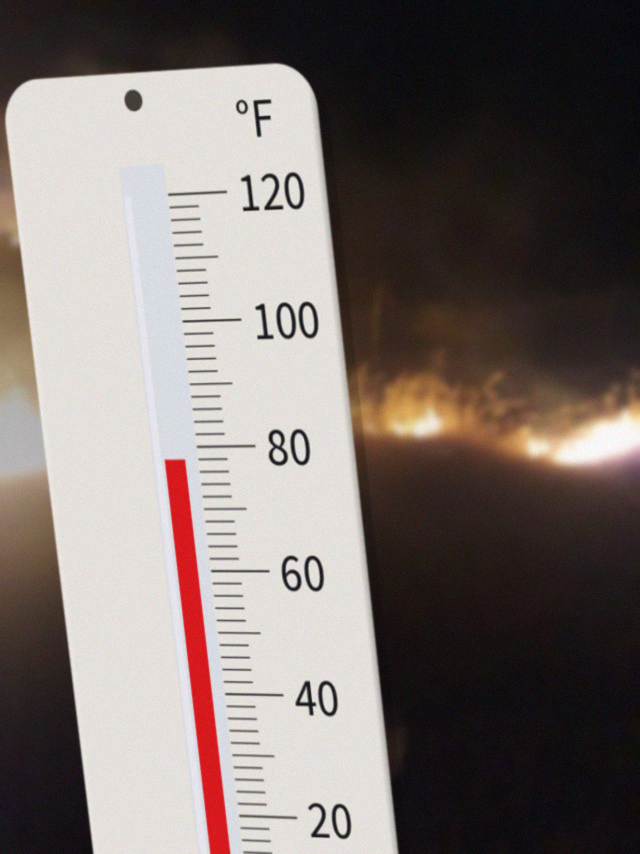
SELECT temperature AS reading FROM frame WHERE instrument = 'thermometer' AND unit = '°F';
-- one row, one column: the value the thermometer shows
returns 78 °F
